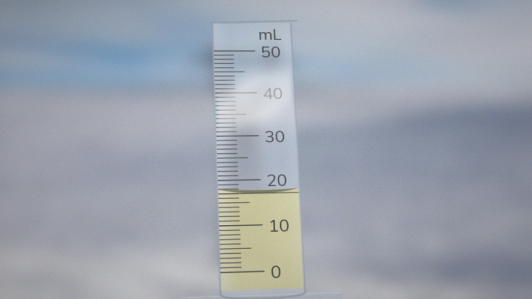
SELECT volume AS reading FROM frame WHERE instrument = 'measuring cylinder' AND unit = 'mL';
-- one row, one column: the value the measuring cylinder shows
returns 17 mL
